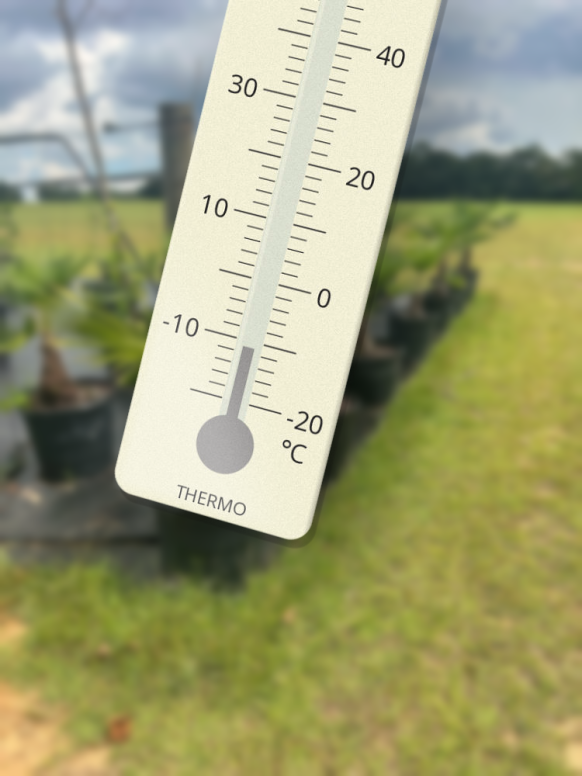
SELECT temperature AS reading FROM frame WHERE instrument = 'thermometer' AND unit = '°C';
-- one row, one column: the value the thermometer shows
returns -11 °C
